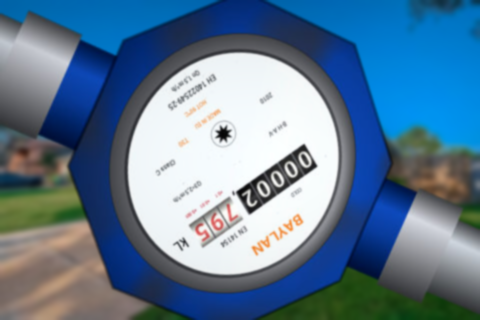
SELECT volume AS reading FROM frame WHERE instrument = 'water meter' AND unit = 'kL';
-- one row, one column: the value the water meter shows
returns 2.795 kL
